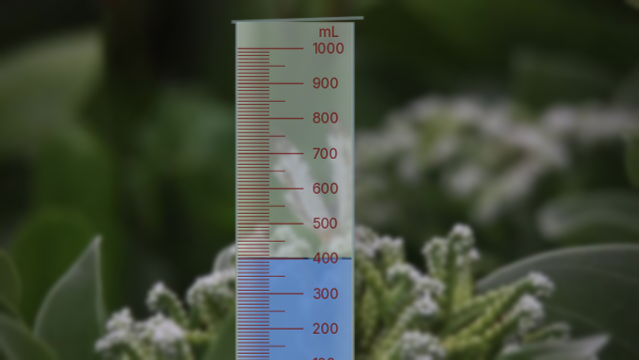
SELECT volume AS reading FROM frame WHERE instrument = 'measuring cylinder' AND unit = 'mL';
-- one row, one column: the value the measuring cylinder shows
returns 400 mL
